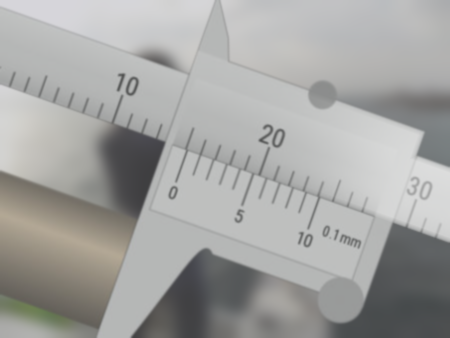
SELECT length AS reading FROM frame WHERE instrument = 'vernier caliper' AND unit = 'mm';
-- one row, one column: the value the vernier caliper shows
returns 15.1 mm
